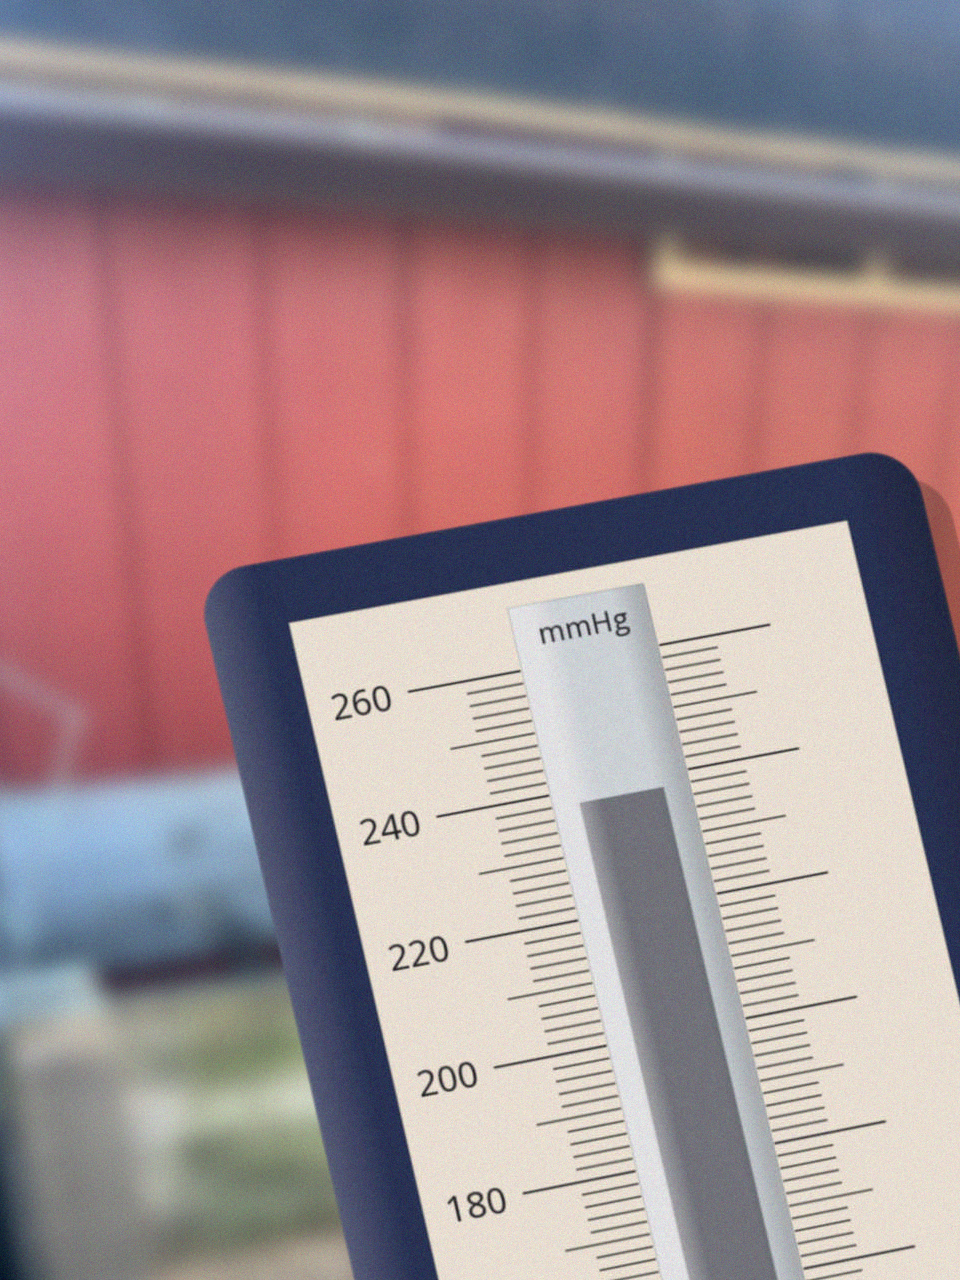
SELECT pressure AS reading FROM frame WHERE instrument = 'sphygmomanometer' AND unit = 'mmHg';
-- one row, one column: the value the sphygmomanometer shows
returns 238 mmHg
